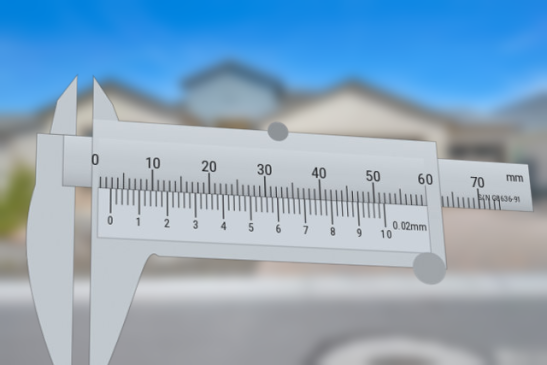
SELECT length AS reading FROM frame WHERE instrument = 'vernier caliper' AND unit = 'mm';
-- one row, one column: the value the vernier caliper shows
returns 2.8 mm
